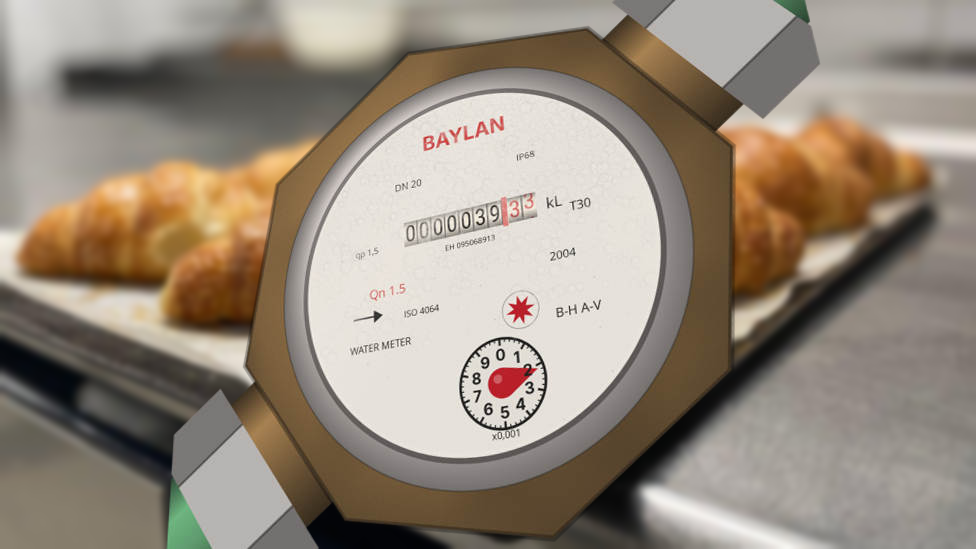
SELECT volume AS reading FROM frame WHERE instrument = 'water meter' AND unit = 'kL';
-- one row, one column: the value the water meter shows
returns 39.332 kL
